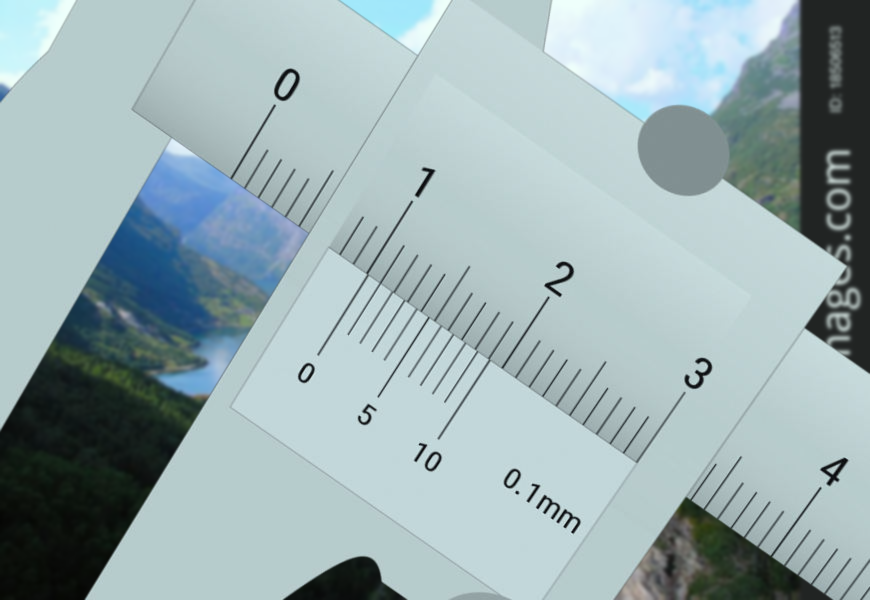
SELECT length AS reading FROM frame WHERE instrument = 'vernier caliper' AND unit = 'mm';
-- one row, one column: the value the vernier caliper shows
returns 10.1 mm
